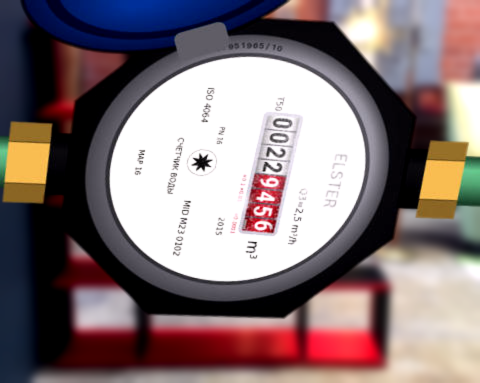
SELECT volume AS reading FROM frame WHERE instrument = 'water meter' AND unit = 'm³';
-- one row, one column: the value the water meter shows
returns 22.9456 m³
